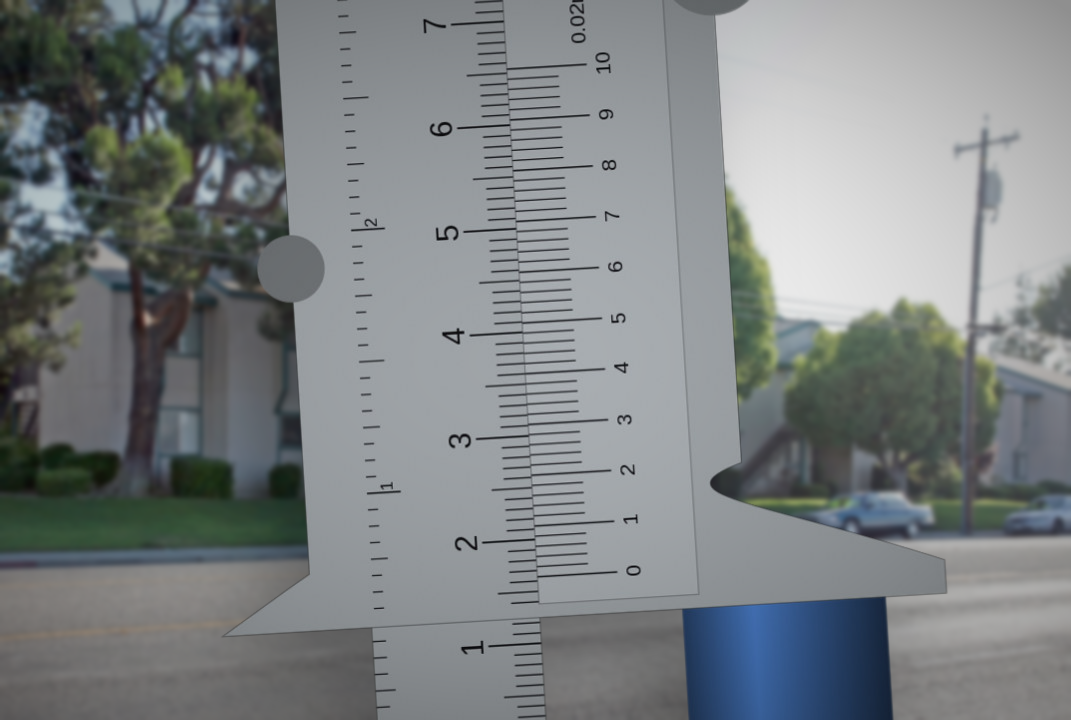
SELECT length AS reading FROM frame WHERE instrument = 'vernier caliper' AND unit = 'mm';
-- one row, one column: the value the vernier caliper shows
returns 16.4 mm
